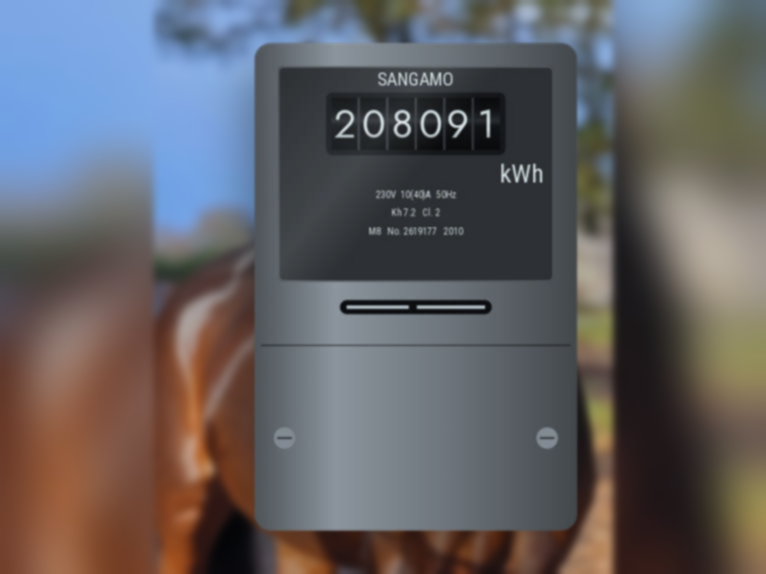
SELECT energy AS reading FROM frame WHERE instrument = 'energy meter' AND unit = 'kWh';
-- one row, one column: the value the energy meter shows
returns 208091 kWh
